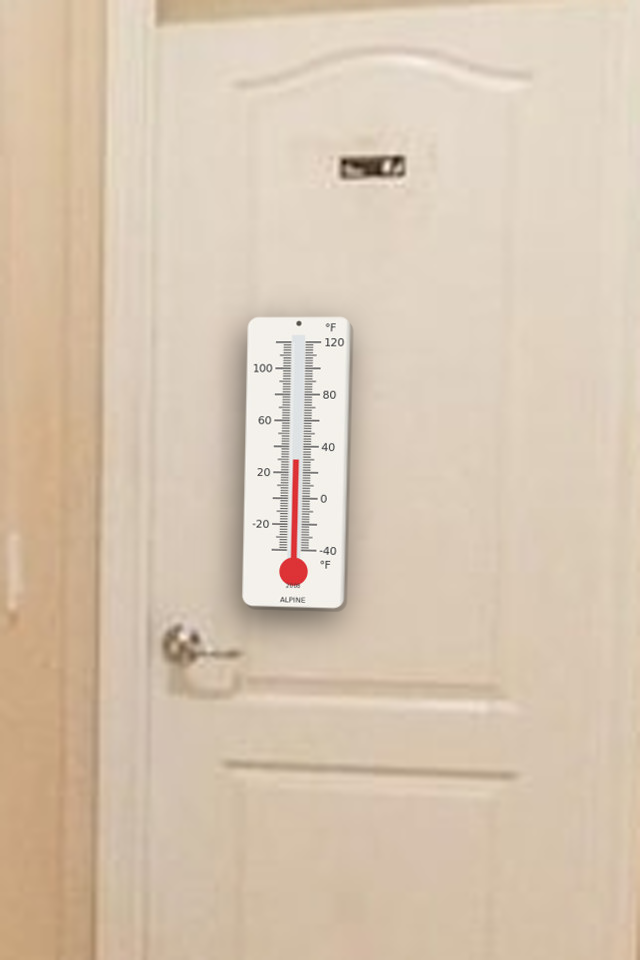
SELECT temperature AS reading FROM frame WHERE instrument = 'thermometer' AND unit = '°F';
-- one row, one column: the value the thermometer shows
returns 30 °F
